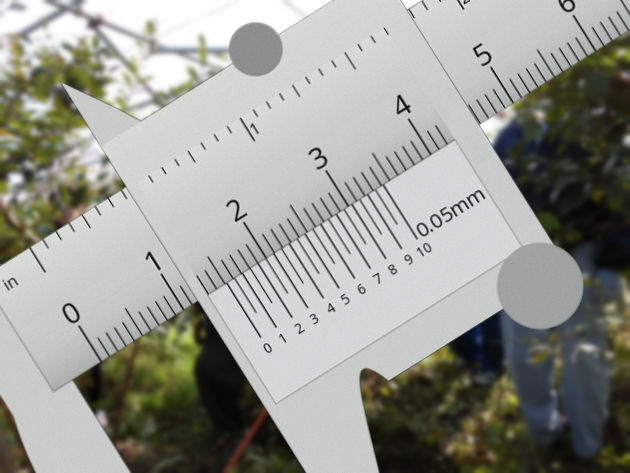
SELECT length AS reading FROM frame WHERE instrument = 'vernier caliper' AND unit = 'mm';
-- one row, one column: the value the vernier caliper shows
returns 15.2 mm
